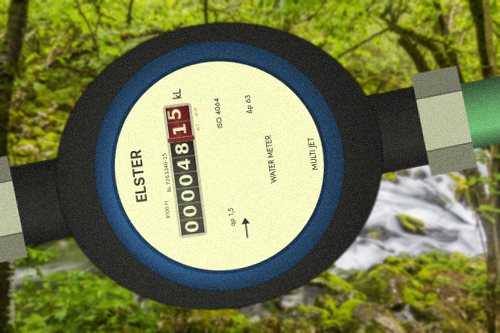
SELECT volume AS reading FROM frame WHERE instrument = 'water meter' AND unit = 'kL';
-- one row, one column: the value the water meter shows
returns 48.15 kL
